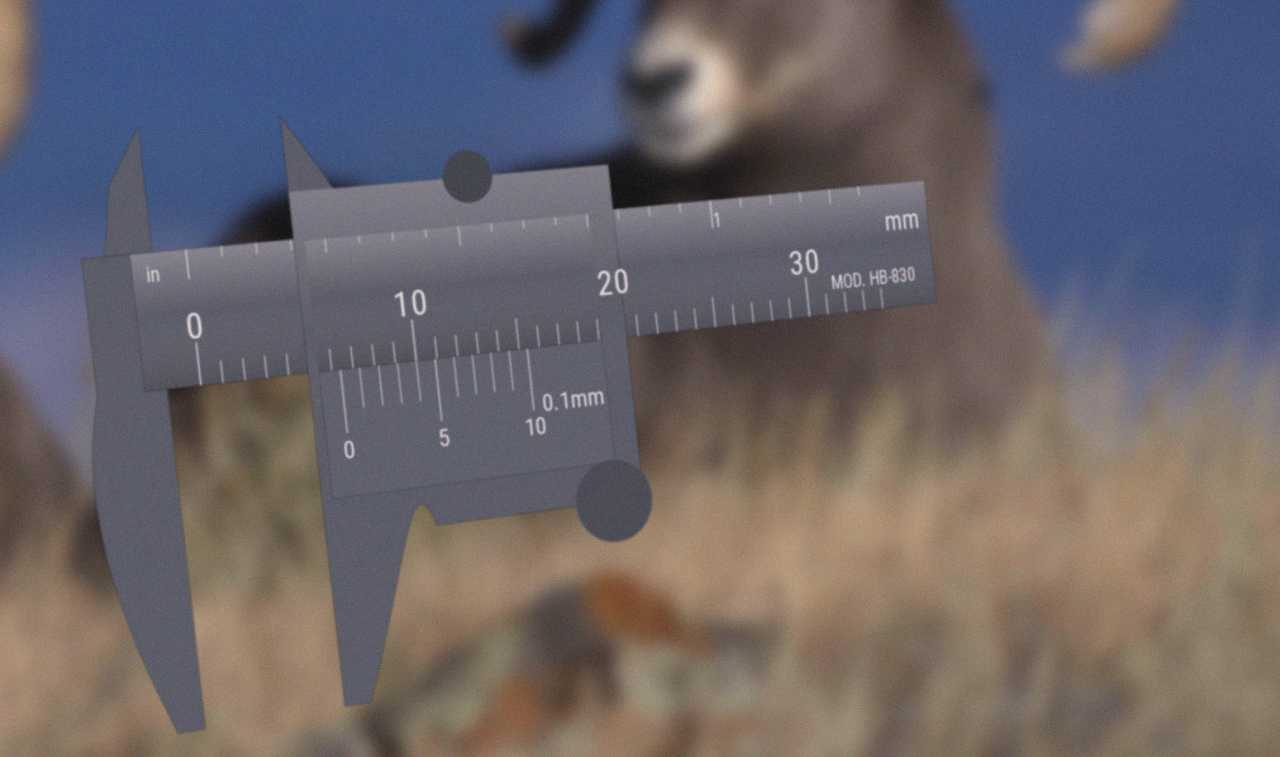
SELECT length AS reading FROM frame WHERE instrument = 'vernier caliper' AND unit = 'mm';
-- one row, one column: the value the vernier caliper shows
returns 6.4 mm
